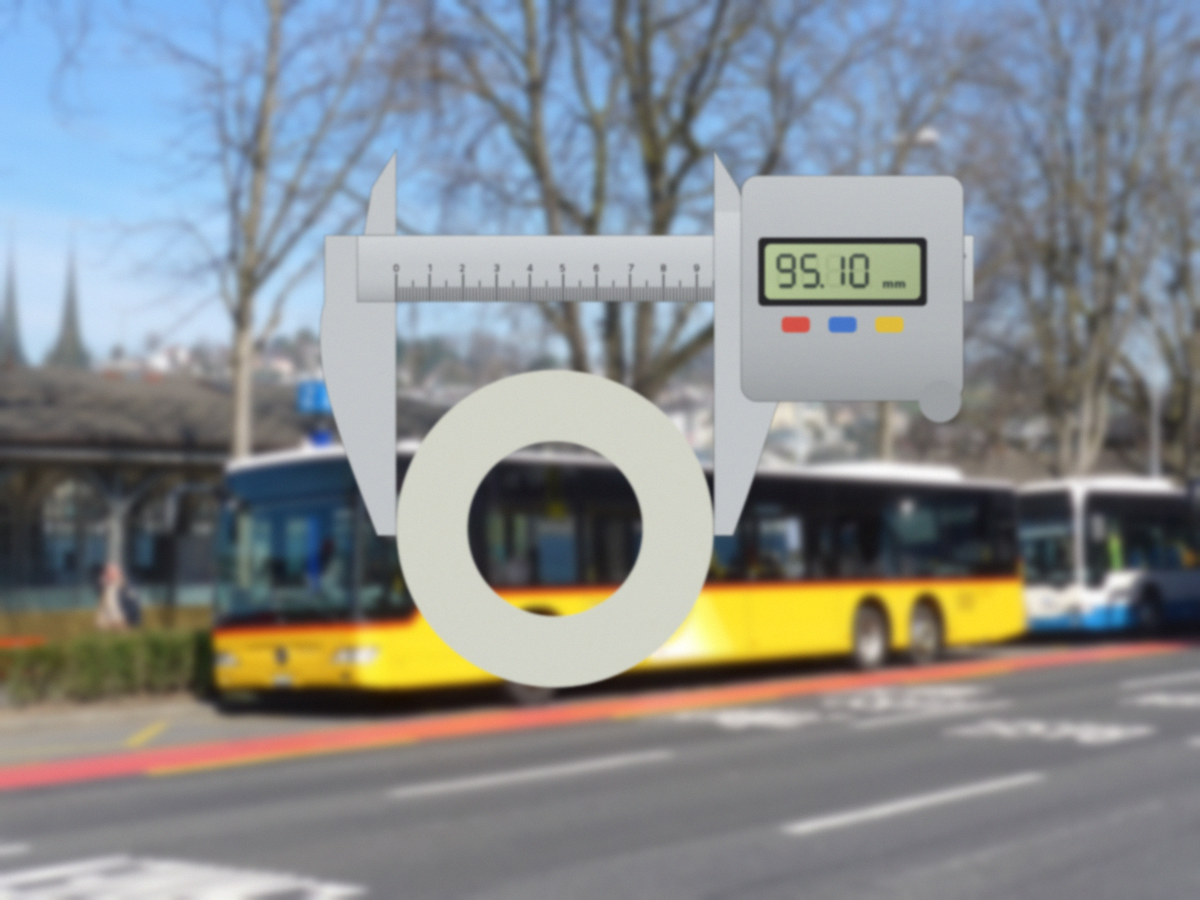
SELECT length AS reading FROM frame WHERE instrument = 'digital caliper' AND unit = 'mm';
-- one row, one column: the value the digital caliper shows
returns 95.10 mm
